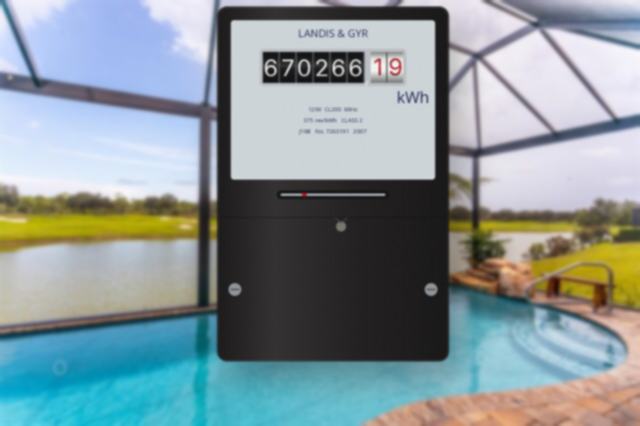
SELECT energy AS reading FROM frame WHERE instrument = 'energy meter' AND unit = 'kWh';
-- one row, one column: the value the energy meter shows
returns 670266.19 kWh
